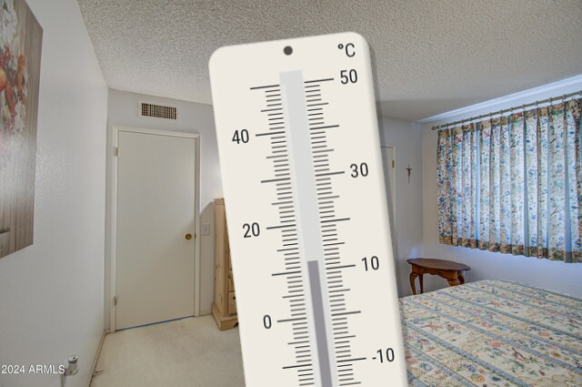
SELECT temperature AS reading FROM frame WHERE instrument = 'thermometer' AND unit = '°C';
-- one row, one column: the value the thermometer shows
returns 12 °C
